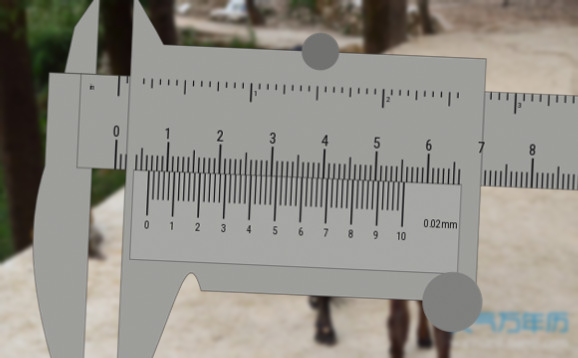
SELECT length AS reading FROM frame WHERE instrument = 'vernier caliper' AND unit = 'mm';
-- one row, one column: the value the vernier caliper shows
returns 6.5 mm
